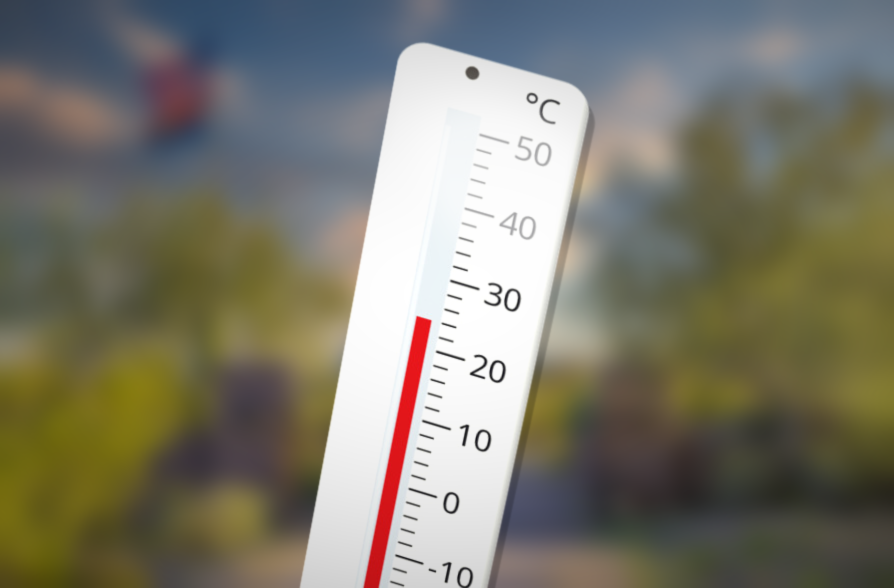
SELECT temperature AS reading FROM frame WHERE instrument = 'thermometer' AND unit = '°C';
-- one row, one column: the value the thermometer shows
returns 24 °C
